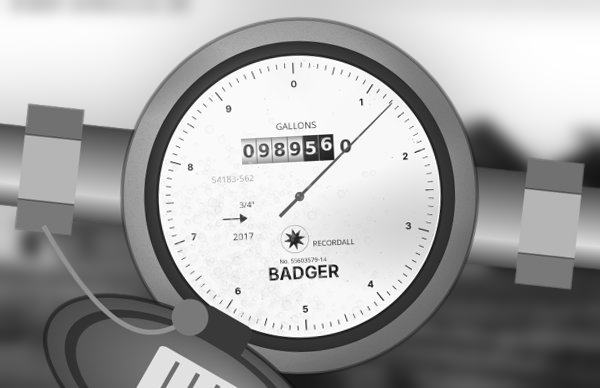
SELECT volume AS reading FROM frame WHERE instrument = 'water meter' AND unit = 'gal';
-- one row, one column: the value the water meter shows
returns 989561.3 gal
